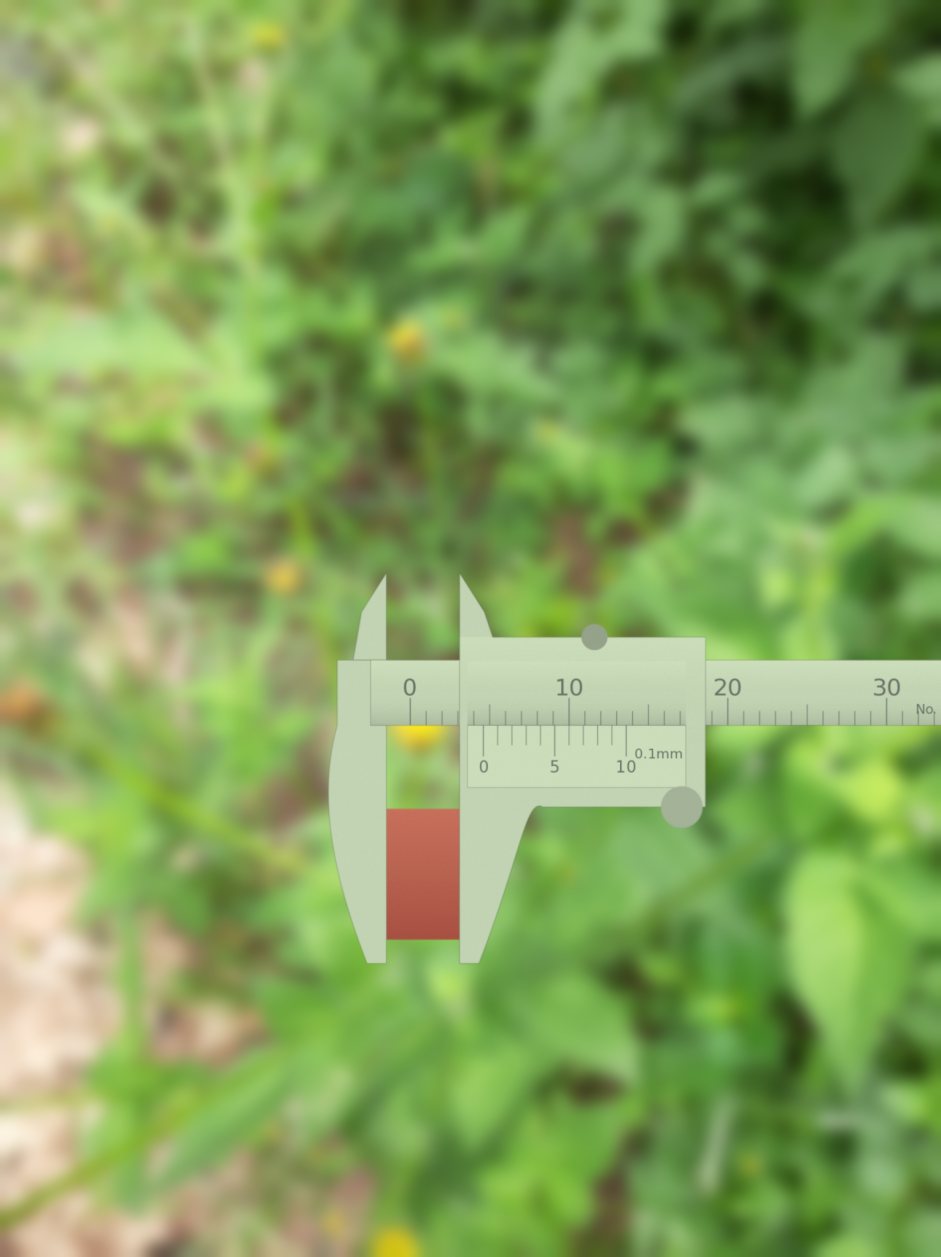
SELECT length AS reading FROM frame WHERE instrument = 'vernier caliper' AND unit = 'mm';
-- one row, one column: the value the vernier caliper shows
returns 4.6 mm
